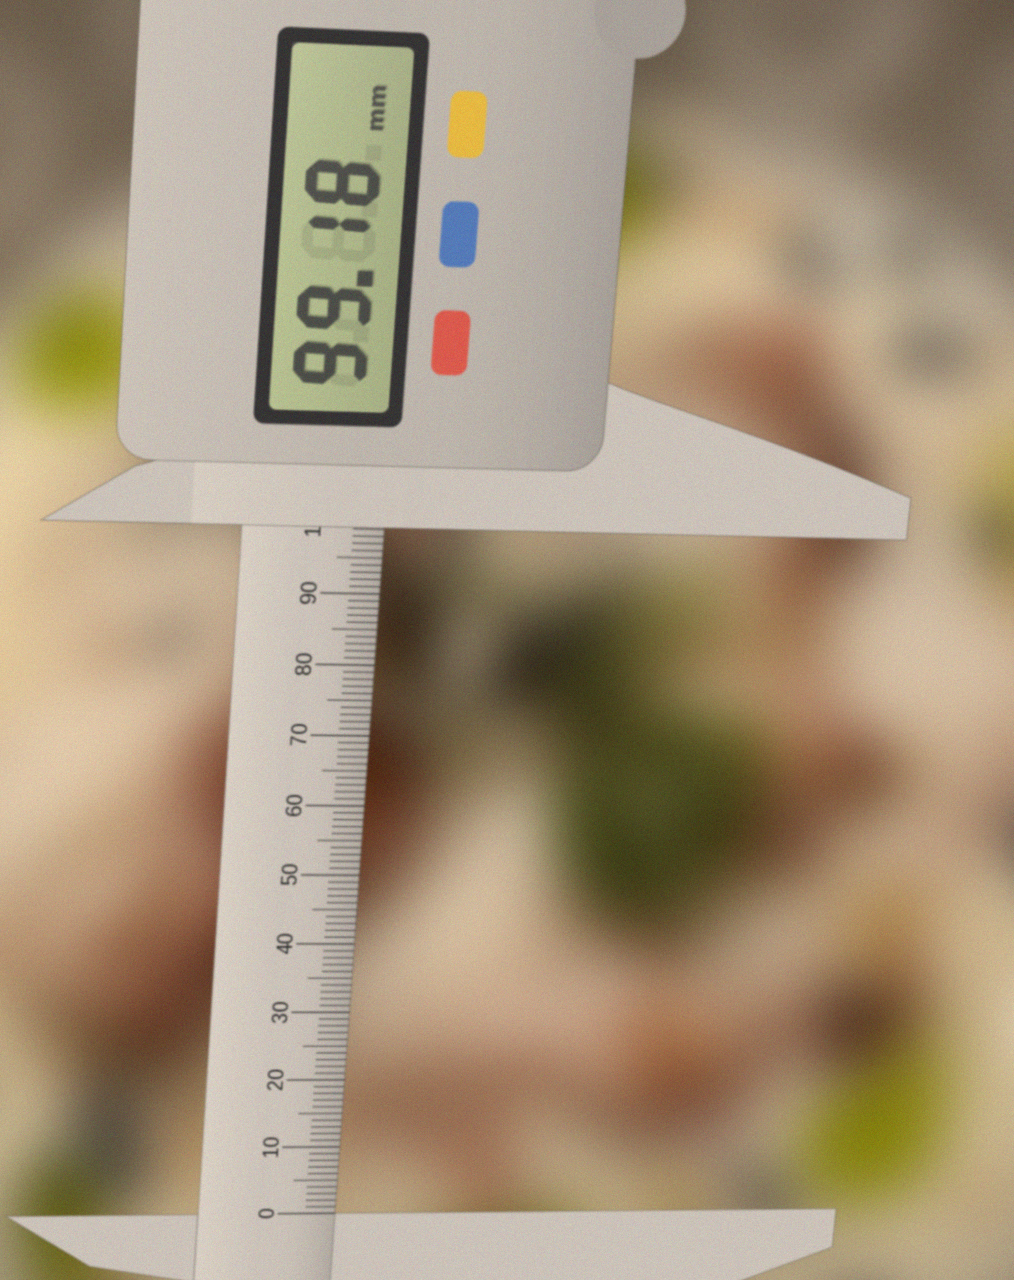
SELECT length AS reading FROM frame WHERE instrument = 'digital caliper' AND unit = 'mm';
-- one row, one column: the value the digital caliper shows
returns 99.18 mm
